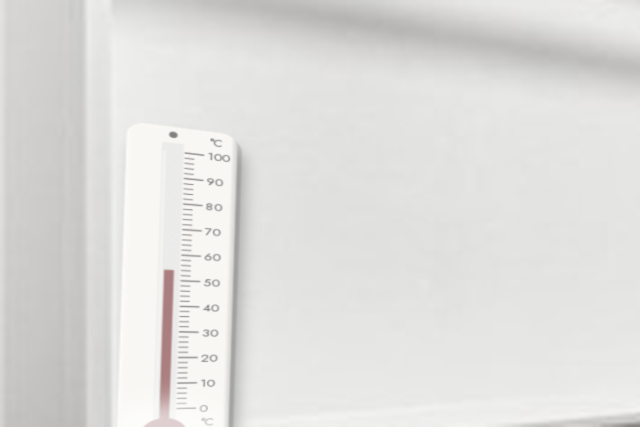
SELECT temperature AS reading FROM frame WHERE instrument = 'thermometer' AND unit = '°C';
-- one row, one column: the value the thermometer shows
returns 54 °C
